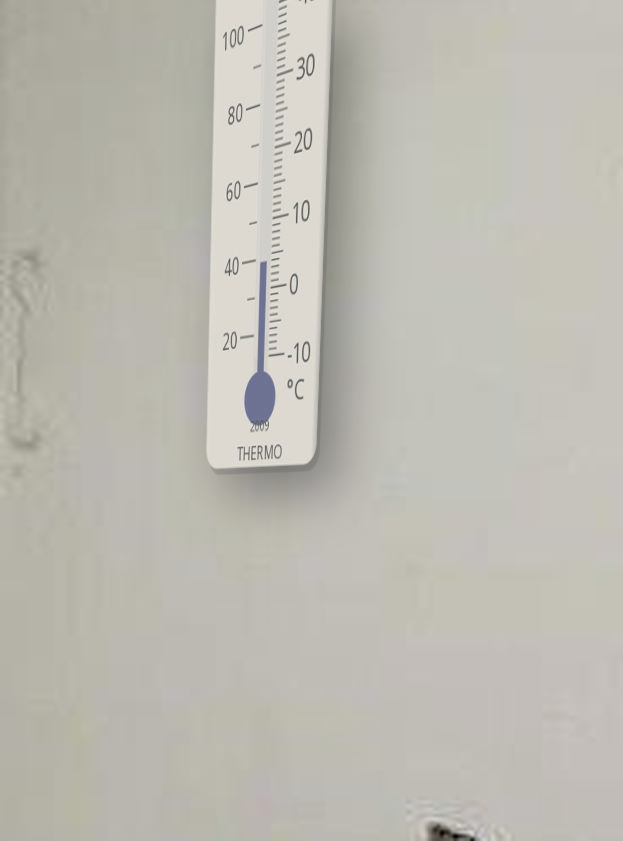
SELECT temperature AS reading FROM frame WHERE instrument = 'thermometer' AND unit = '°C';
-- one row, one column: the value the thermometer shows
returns 4 °C
